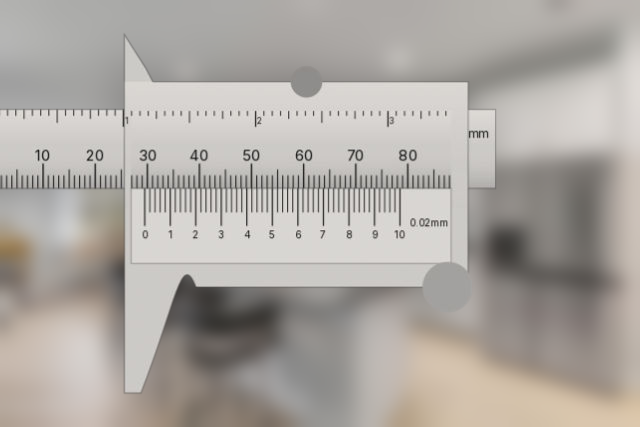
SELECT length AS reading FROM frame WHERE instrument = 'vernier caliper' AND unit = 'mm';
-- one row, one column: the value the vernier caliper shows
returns 29.5 mm
